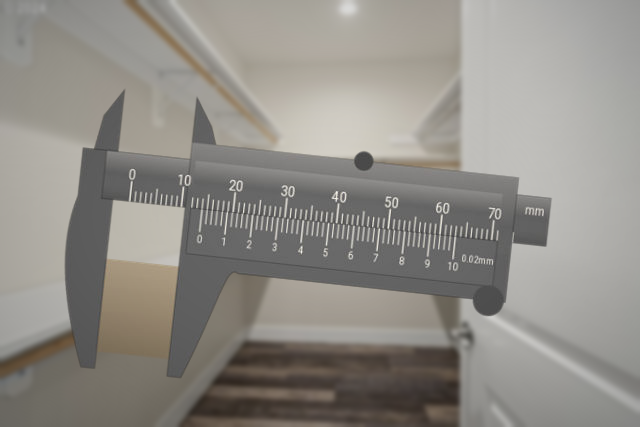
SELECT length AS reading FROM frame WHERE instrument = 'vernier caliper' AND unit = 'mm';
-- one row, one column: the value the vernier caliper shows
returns 14.0 mm
